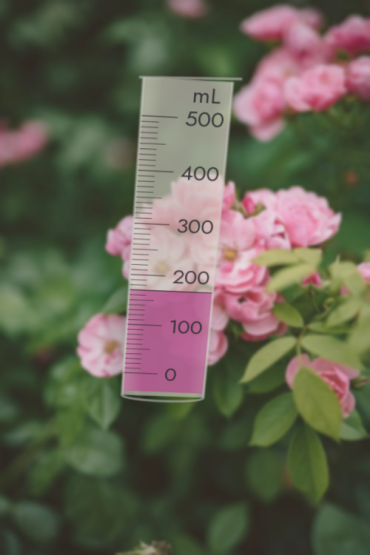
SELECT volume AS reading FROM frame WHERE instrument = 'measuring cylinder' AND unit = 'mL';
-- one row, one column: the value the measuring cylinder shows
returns 170 mL
